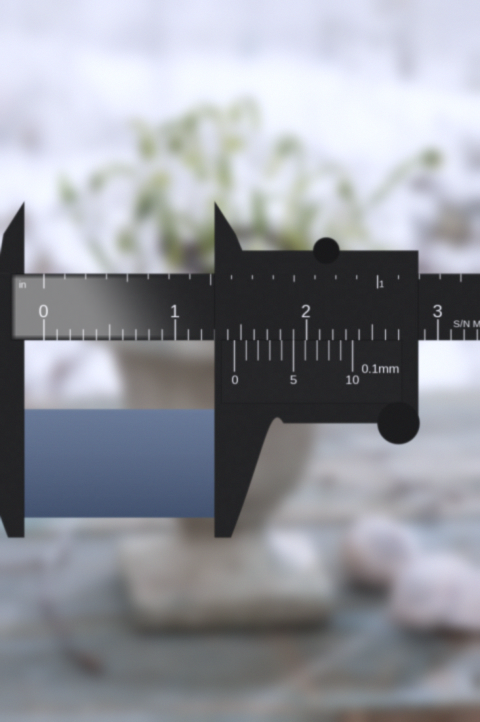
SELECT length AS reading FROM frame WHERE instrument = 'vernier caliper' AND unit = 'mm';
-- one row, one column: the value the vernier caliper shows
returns 14.5 mm
